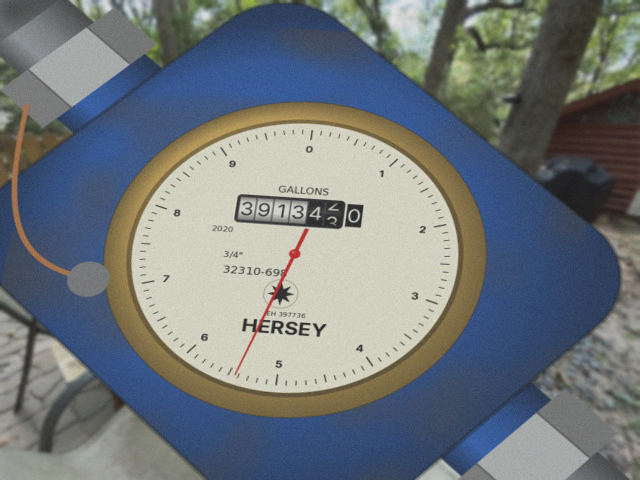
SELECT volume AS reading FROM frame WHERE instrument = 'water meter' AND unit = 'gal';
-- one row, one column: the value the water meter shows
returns 3913425.4 gal
